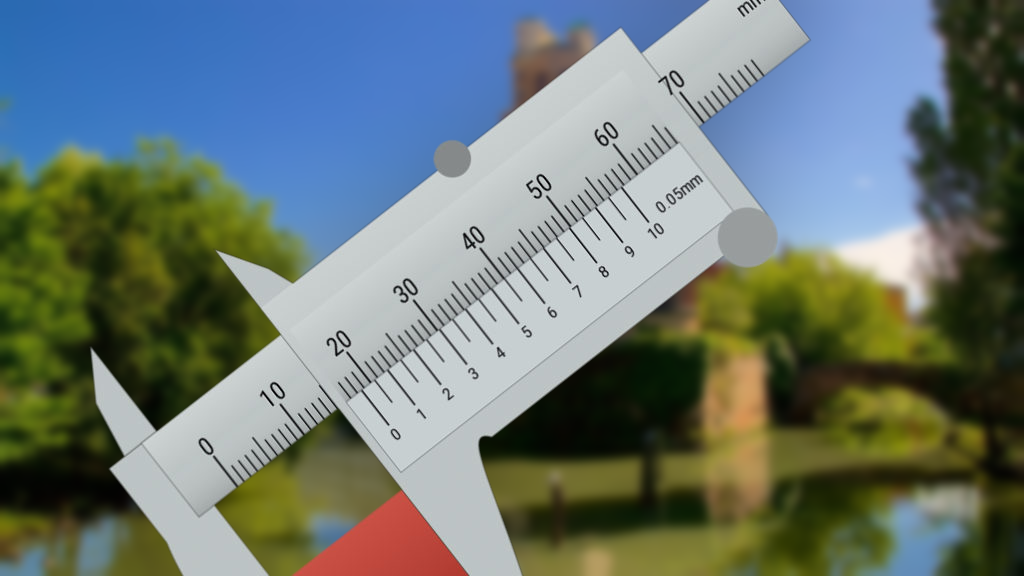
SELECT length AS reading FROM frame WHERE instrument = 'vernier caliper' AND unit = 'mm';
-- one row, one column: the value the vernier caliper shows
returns 18.6 mm
